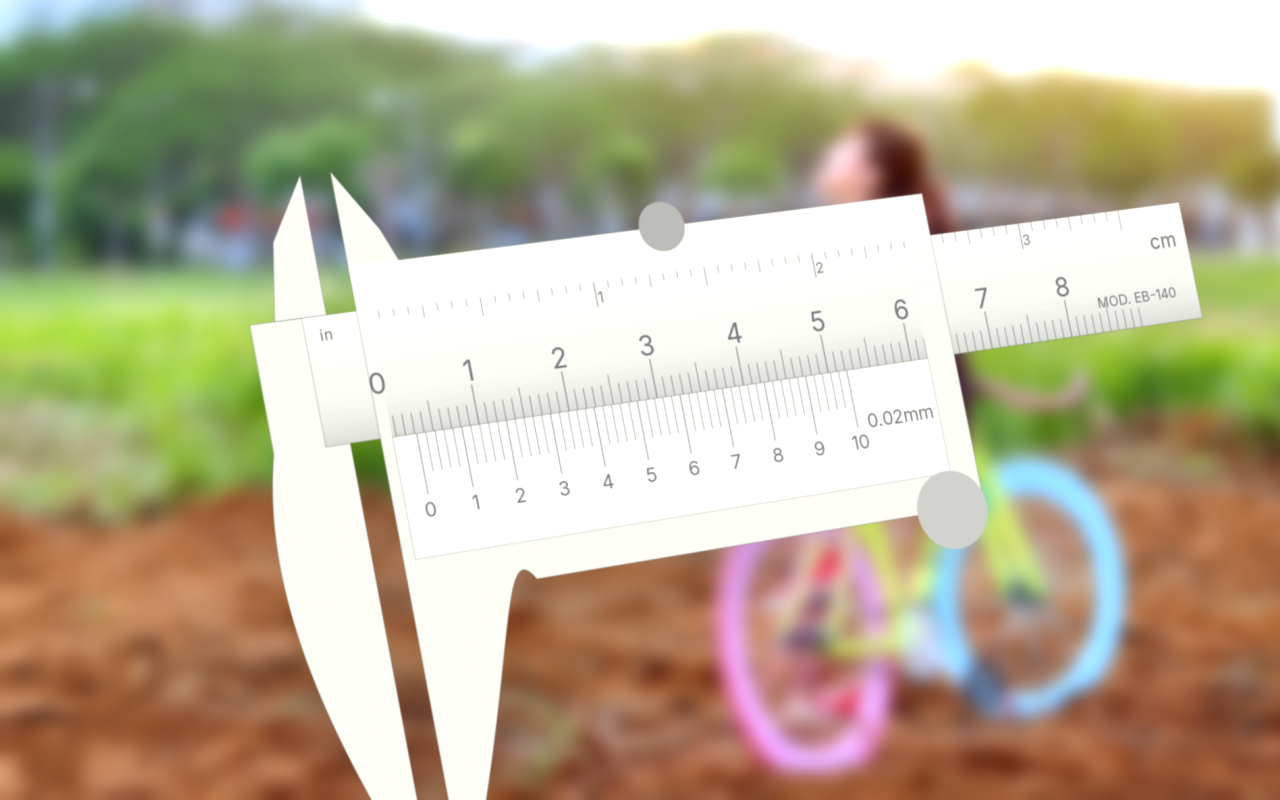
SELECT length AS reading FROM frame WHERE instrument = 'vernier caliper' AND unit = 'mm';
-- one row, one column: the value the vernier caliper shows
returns 3.2 mm
